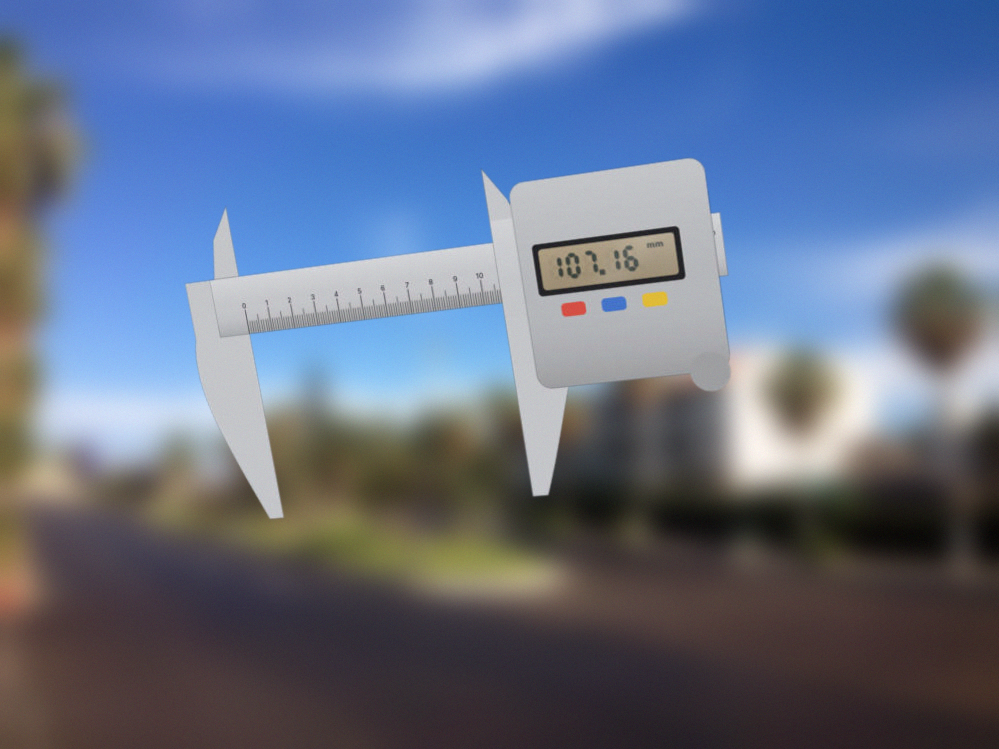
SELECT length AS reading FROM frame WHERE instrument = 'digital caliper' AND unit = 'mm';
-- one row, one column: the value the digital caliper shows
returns 107.16 mm
